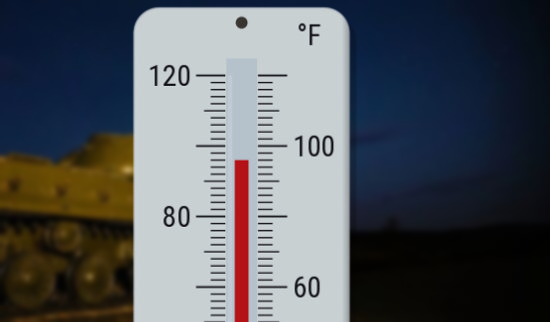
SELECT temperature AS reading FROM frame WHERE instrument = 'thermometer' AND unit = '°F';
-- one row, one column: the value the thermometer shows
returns 96 °F
